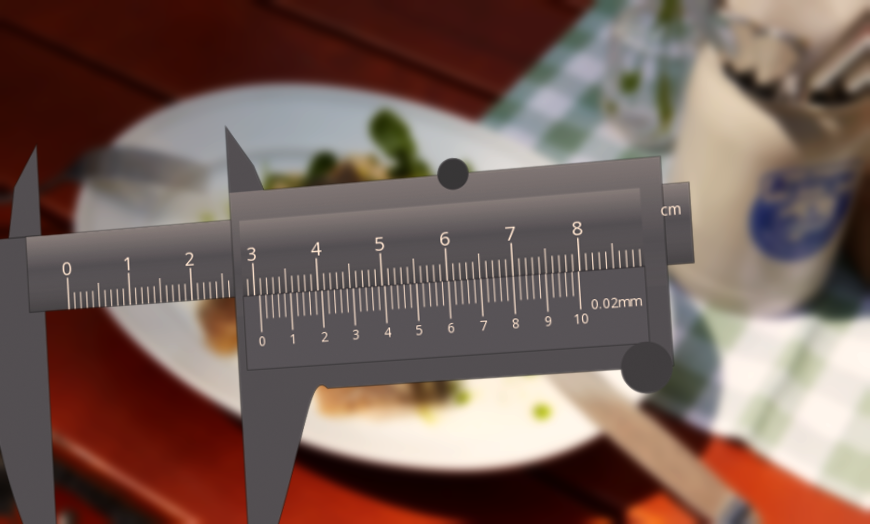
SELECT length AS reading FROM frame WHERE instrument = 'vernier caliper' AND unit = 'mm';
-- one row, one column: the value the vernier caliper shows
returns 30.8 mm
